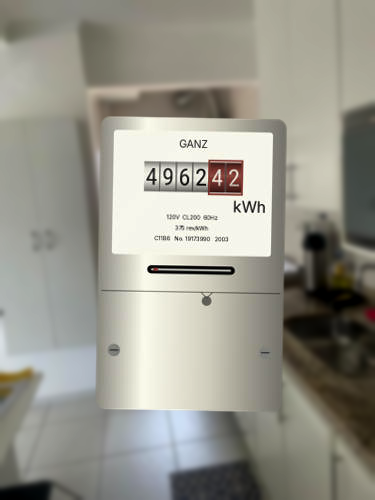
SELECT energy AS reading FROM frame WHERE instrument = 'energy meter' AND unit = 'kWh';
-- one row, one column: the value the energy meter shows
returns 4962.42 kWh
